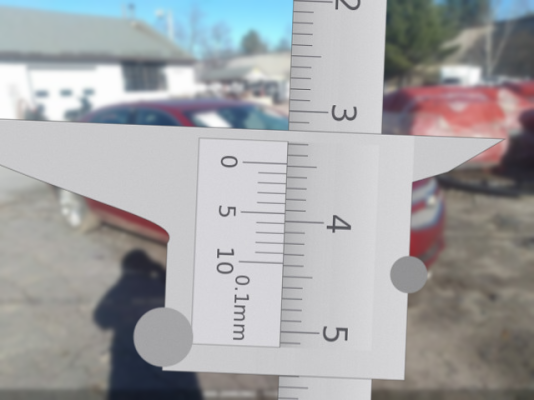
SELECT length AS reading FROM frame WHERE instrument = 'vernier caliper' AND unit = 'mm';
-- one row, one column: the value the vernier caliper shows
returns 34.8 mm
